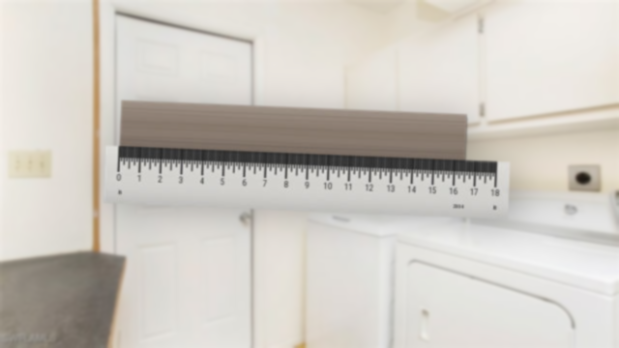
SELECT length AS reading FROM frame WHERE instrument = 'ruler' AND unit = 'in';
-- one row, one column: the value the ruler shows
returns 16.5 in
